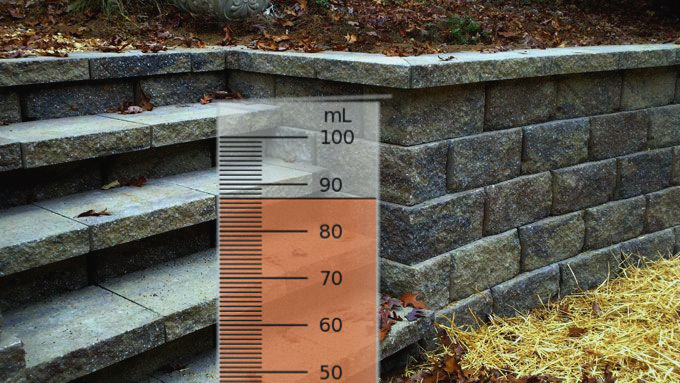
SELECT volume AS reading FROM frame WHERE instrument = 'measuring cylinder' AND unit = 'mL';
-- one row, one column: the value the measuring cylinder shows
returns 87 mL
